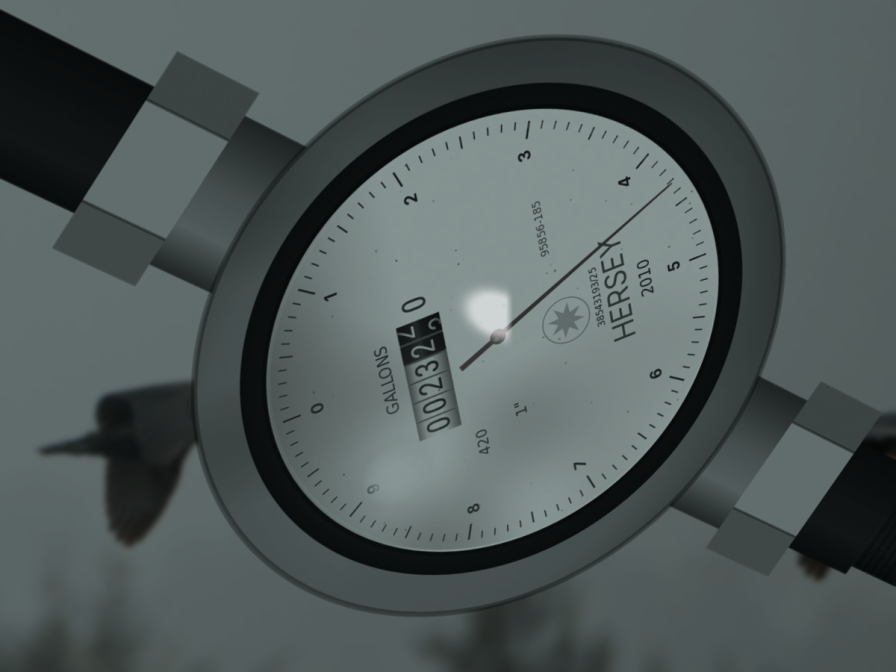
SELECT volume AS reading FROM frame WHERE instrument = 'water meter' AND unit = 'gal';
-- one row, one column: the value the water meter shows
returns 23224.3 gal
